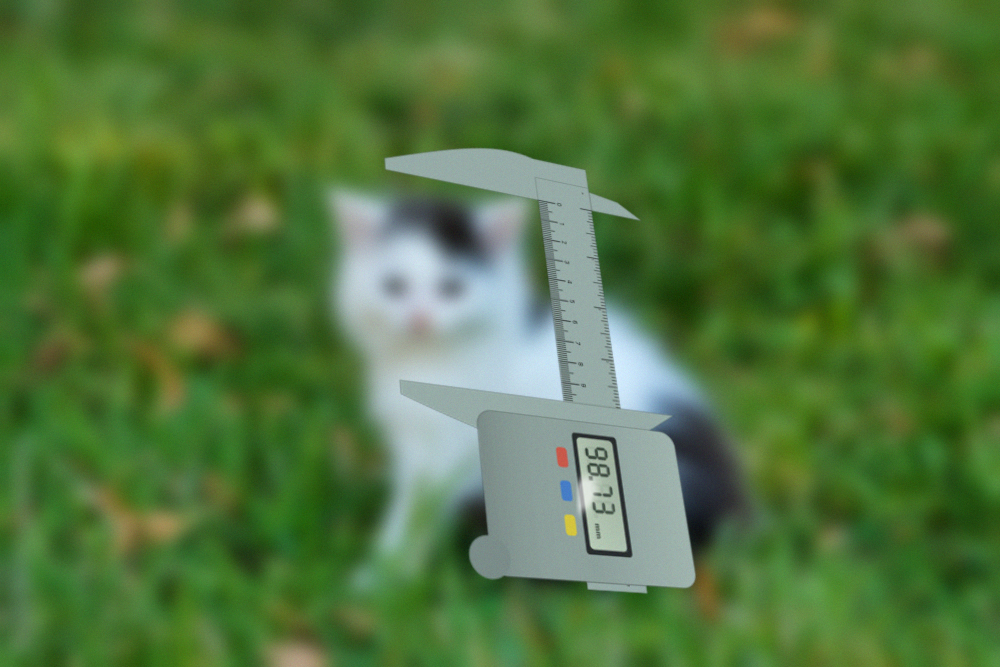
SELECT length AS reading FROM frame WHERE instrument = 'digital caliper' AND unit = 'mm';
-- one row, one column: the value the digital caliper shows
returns 98.73 mm
